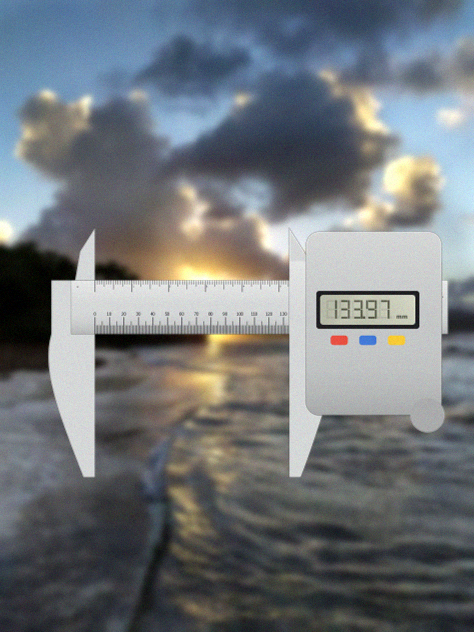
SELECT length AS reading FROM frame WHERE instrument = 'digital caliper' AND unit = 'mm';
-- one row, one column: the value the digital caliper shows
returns 133.97 mm
